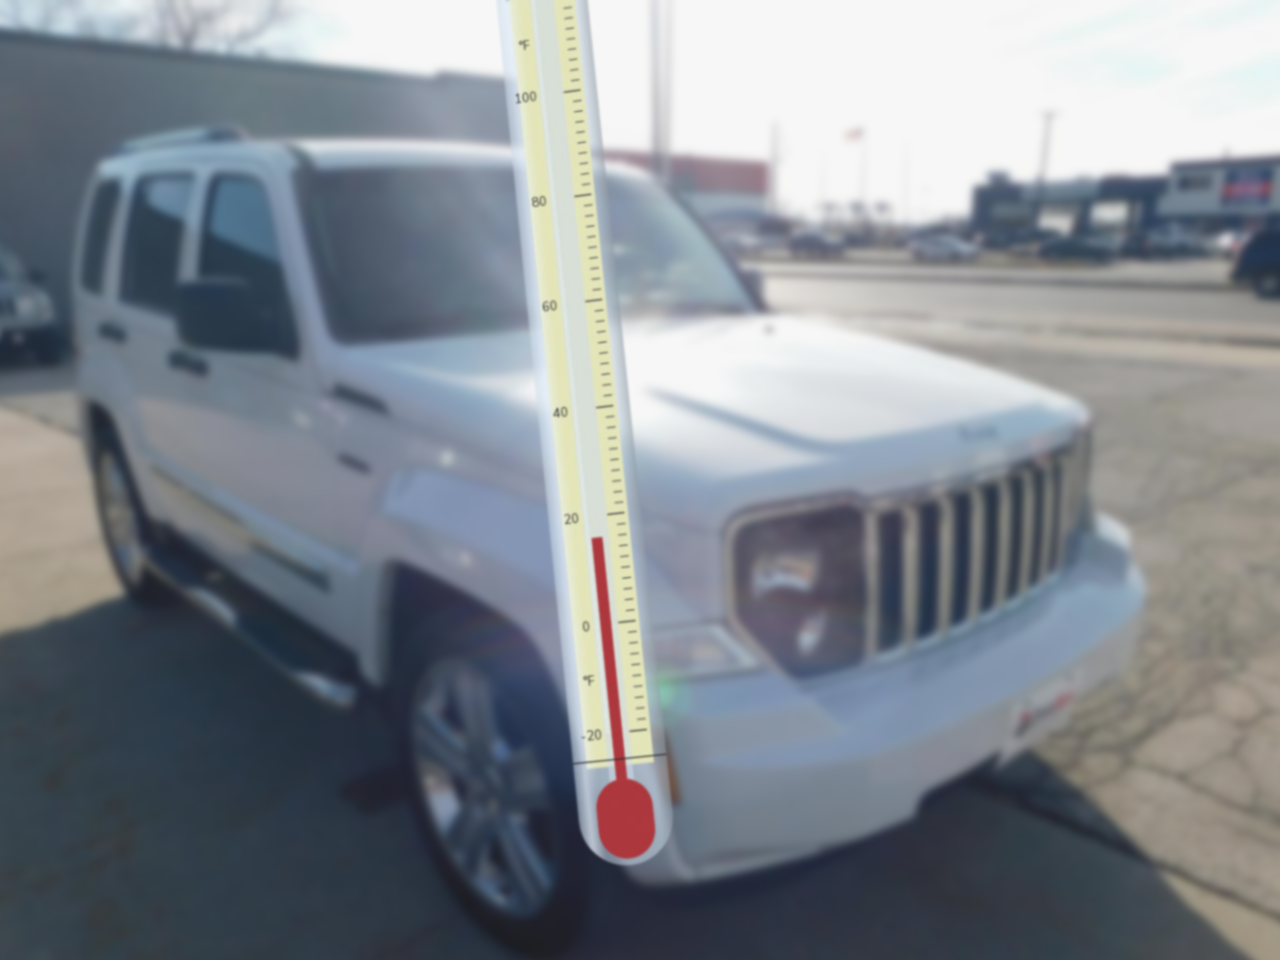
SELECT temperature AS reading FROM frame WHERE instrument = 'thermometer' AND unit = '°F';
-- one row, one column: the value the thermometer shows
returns 16 °F
